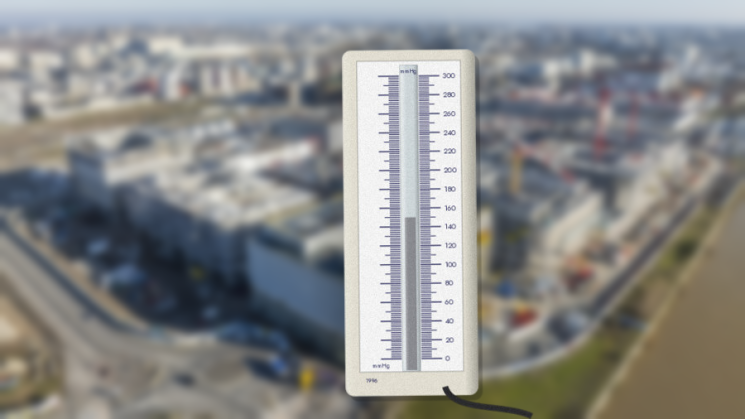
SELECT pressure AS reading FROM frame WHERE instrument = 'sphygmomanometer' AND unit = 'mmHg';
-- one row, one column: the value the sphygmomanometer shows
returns 150 mmHg
